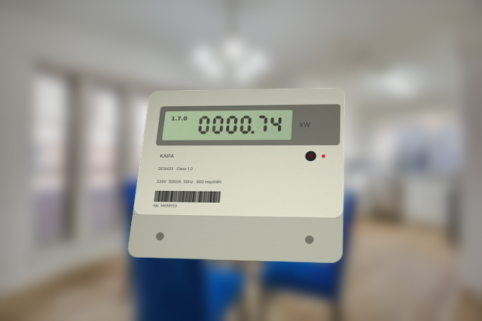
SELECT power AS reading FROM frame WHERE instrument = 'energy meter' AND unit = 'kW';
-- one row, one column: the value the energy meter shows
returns 0.74 kW
